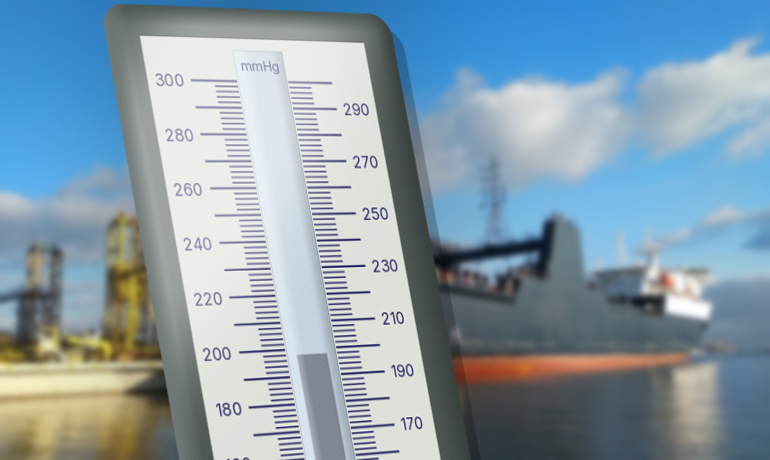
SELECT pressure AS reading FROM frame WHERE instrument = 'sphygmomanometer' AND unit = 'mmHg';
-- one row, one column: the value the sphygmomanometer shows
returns 198 mmHg
